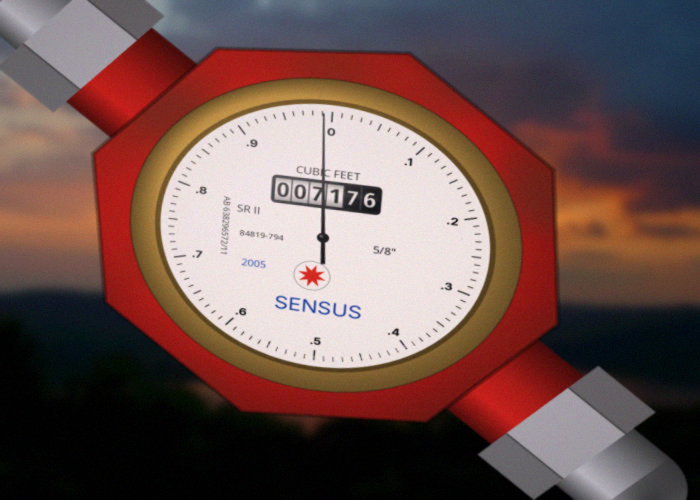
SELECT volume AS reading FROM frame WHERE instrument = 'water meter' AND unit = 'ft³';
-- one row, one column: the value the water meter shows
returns 7175.99 ft³
